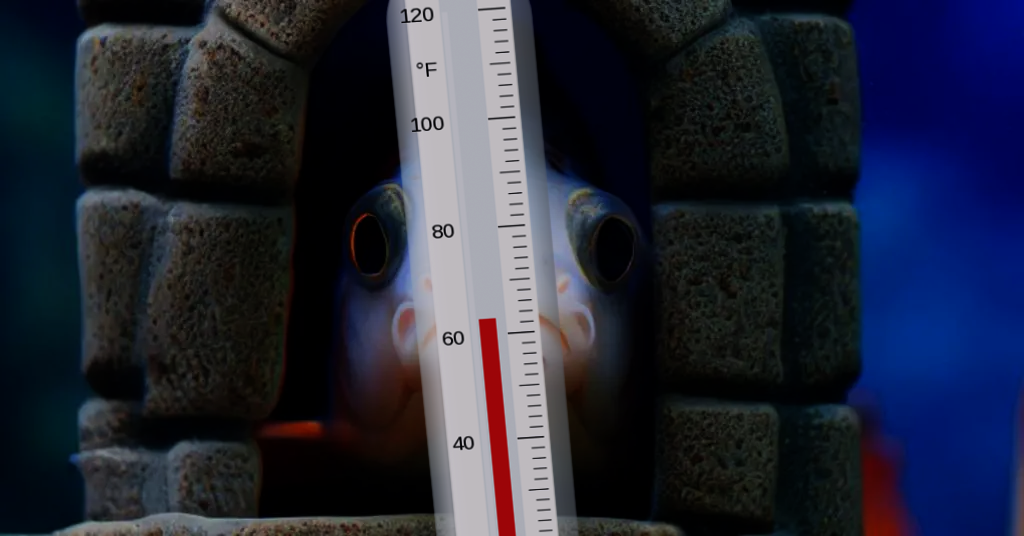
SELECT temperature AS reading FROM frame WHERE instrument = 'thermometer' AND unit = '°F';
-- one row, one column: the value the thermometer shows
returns 63 °F
